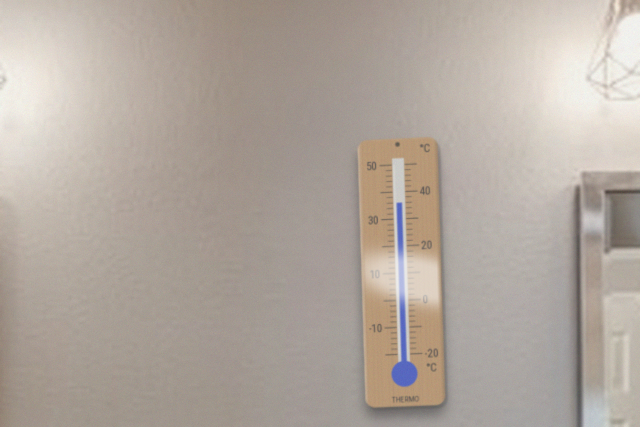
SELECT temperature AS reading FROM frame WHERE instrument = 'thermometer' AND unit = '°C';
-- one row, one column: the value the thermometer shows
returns 36 °C
